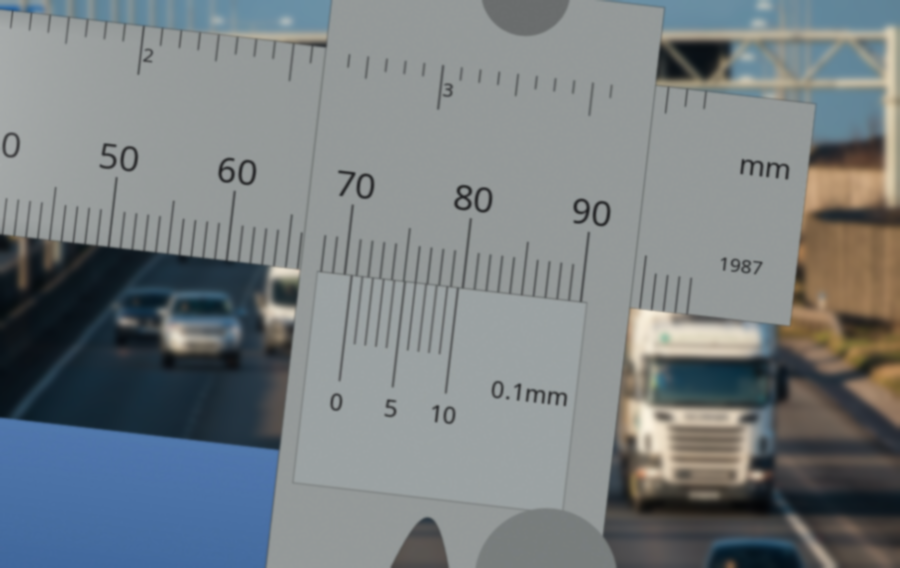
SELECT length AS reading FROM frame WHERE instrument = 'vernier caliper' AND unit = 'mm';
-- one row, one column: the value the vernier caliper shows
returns 70.6 mm
